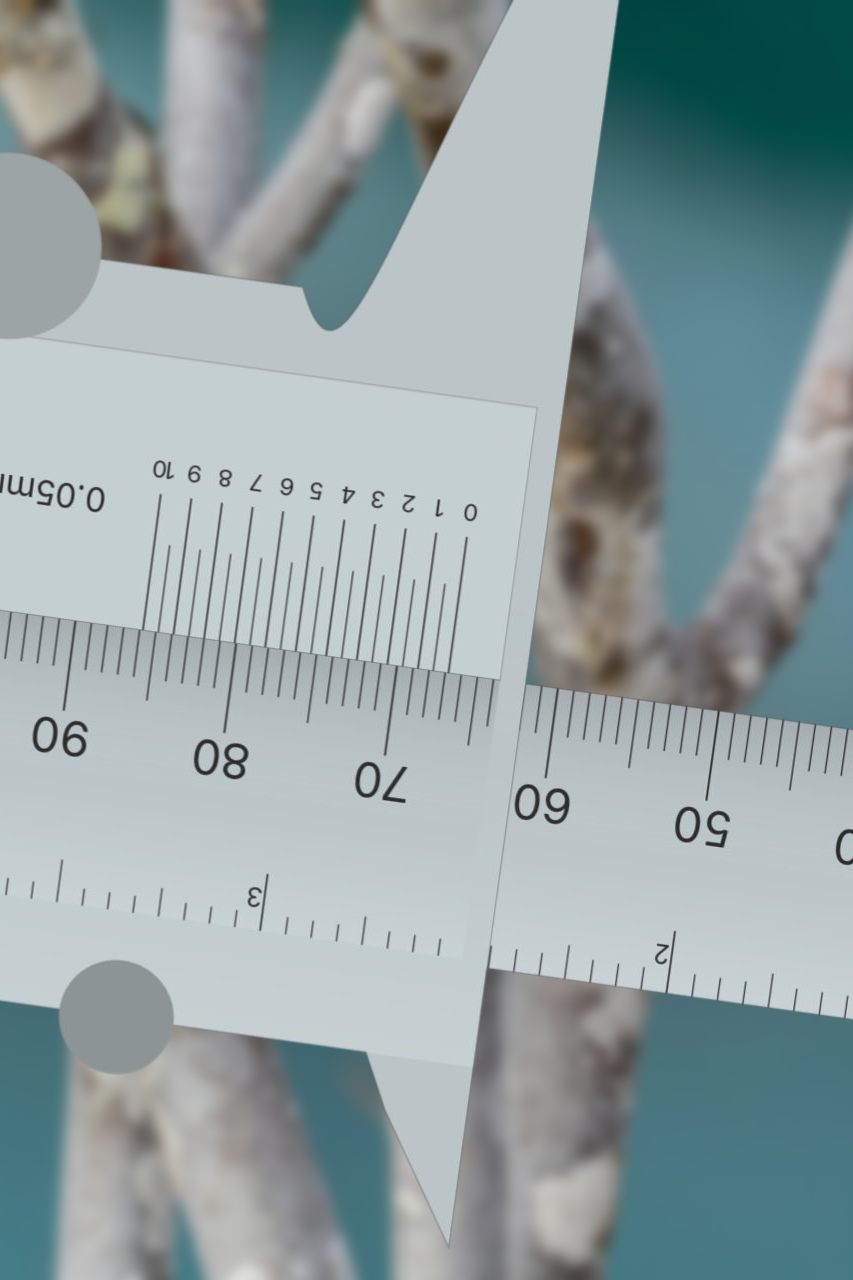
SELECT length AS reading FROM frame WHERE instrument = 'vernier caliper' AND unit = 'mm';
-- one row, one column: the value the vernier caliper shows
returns 66.8 mm
